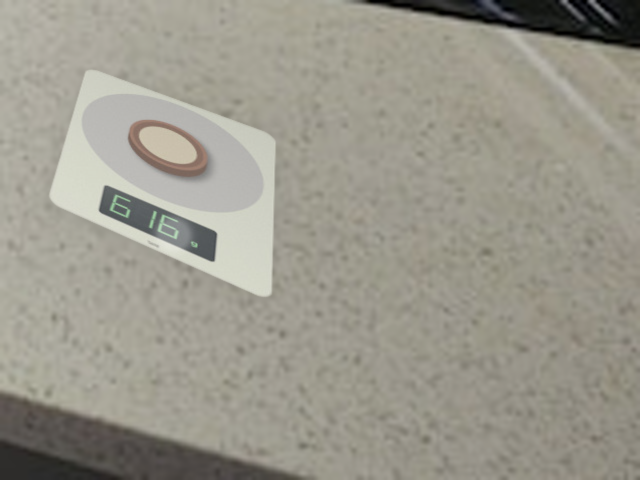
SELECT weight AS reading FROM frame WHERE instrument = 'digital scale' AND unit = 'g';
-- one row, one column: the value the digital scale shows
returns 616 g
